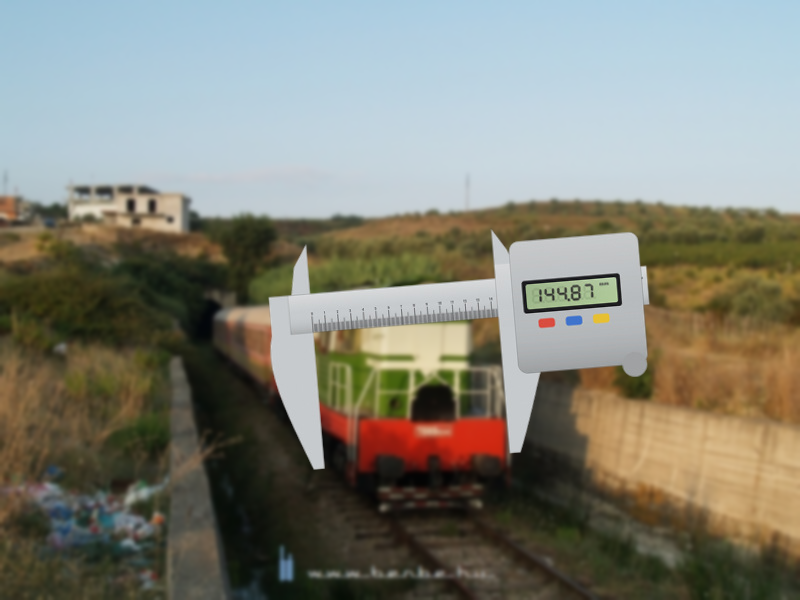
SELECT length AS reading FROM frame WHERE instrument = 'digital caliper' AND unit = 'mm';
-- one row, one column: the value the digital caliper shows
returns 144.87 mm
